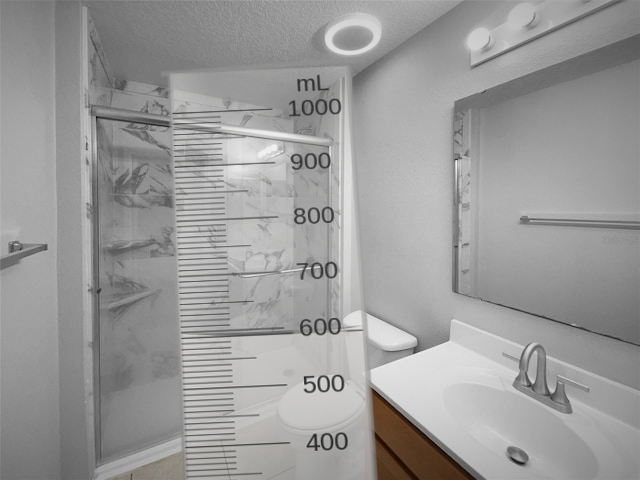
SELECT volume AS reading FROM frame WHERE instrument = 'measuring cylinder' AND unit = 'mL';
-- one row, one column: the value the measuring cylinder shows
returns 590 mL
